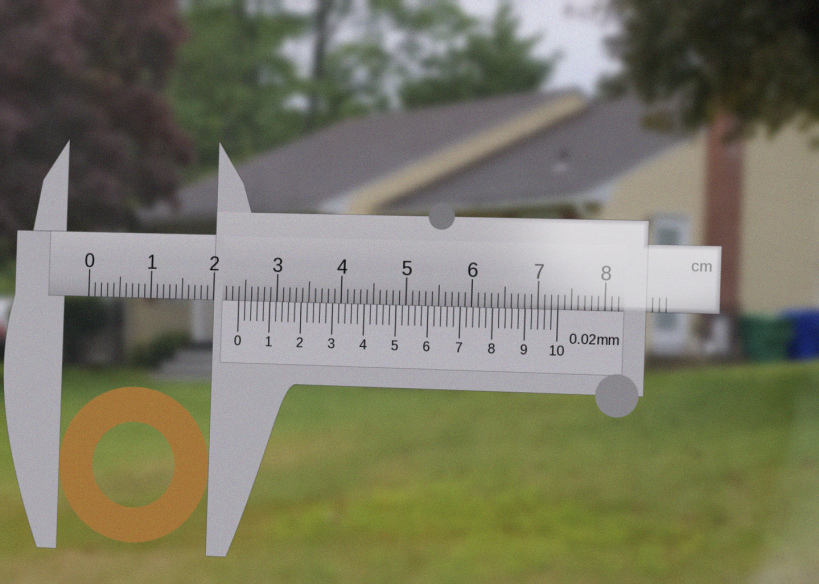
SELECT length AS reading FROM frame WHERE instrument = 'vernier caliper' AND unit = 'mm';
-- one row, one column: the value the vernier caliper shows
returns 24.0 mm
